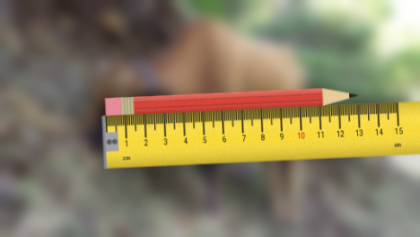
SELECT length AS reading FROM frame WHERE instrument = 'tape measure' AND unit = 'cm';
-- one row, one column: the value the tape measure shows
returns 13 cm
